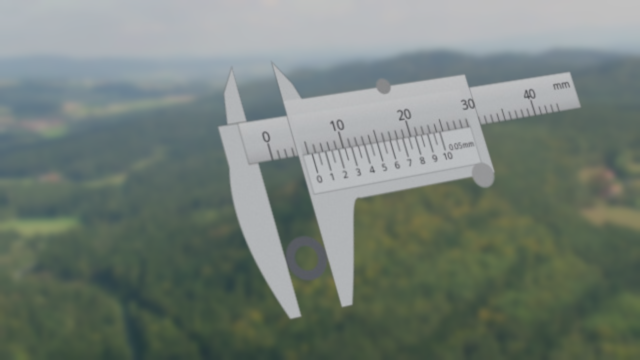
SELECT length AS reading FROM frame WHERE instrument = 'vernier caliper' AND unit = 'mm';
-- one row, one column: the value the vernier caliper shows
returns 5.5 mm
